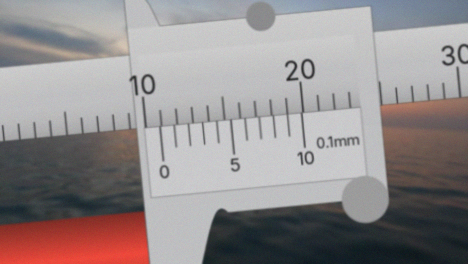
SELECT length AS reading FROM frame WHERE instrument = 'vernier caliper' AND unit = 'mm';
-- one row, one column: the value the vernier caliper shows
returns 10.9 mm
